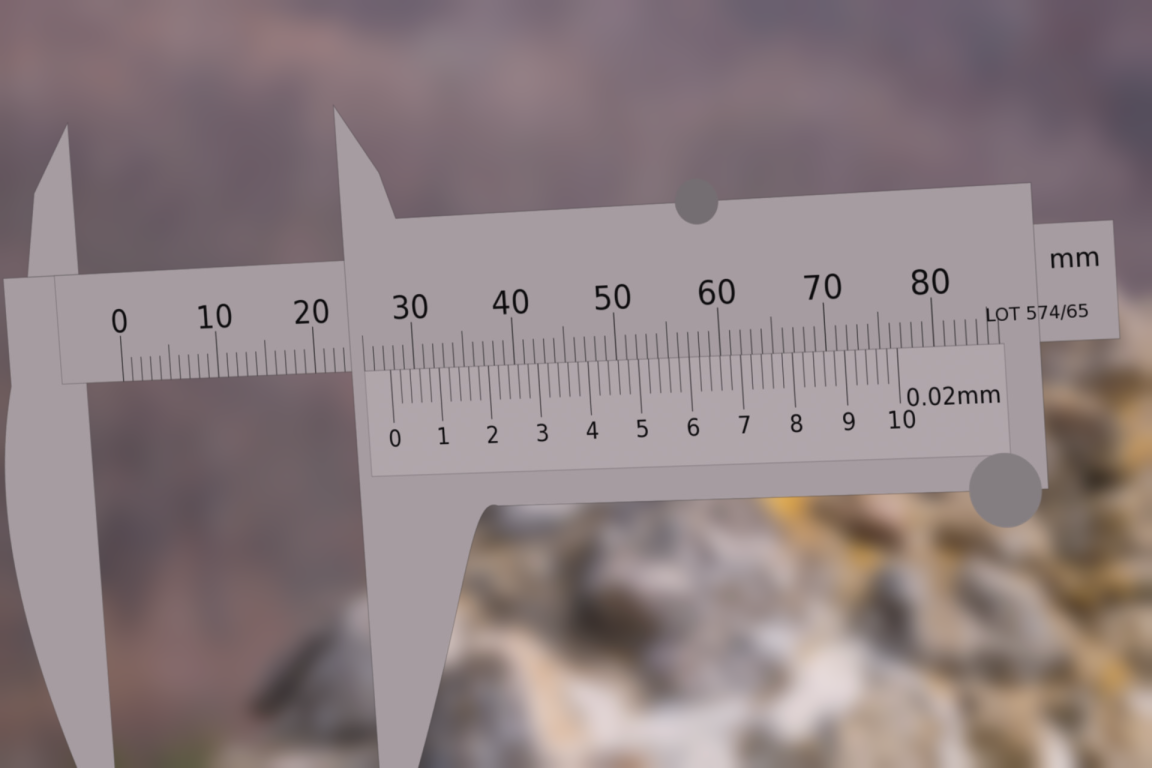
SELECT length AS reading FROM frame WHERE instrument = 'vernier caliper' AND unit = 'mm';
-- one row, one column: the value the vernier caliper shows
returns 27.6 mm
